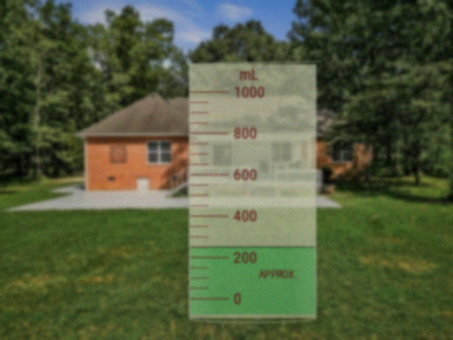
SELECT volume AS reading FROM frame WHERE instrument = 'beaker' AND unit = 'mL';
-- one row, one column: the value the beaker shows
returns 250 mL
